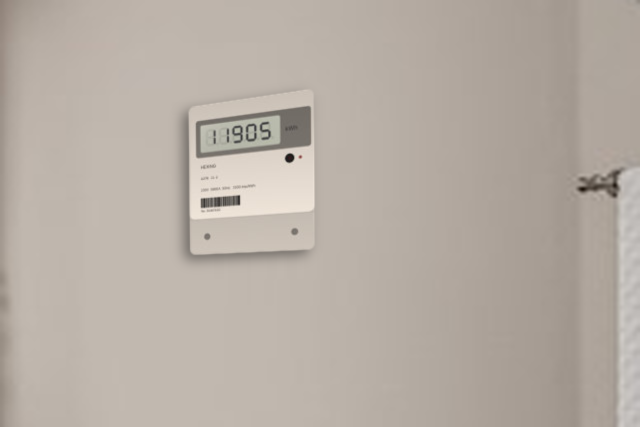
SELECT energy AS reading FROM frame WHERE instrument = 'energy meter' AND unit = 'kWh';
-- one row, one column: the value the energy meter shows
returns 11905 kWh
